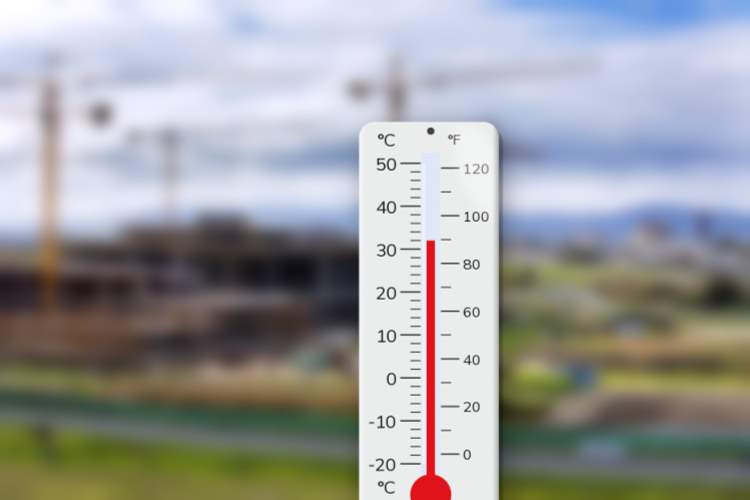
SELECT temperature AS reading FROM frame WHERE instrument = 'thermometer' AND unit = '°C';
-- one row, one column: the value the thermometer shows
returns 32 °C
